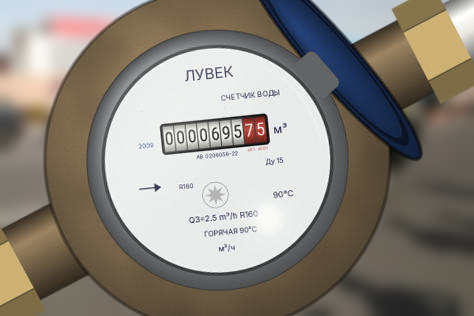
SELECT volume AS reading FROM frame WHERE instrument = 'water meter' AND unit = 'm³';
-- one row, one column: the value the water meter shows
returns 695.75 m³
